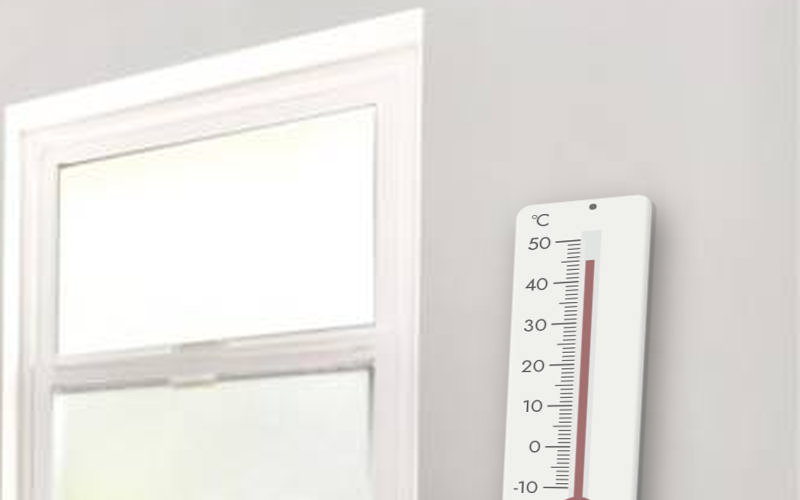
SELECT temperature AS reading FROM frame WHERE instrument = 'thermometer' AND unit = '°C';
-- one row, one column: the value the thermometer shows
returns 45 °C
